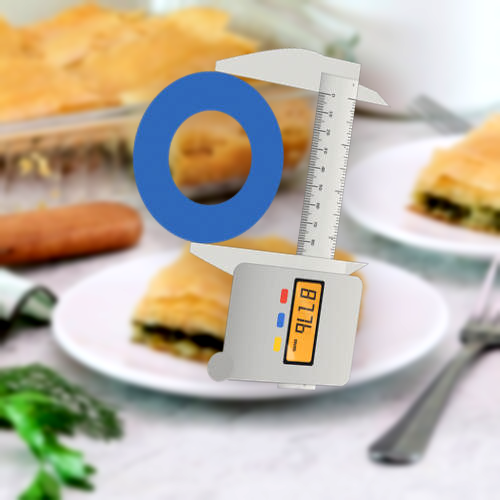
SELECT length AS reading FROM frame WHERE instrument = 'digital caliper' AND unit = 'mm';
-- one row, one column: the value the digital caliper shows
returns 87.76 mm
